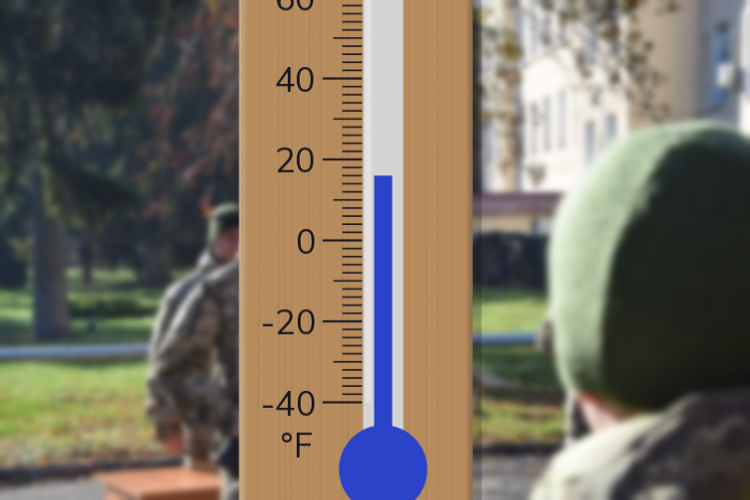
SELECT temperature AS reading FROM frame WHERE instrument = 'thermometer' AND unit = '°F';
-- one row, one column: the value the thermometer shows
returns 16 °F
